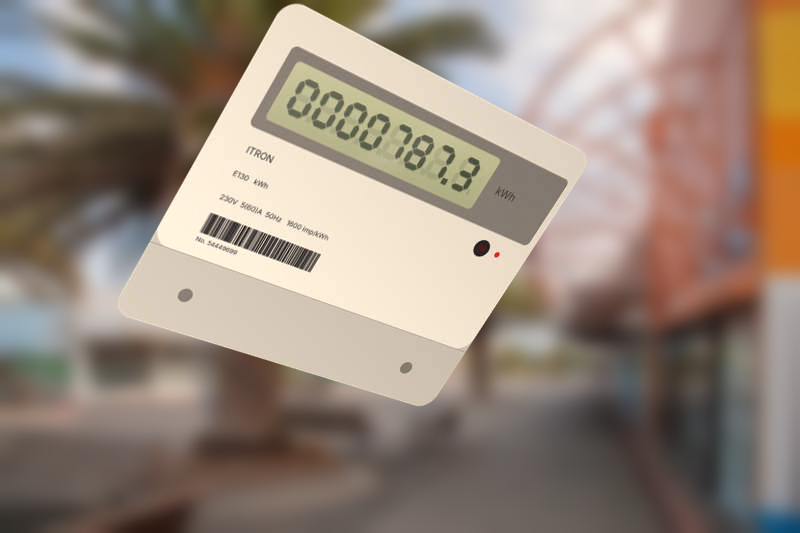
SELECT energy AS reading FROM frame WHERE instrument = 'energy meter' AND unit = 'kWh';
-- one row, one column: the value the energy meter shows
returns 787.3 kWh
